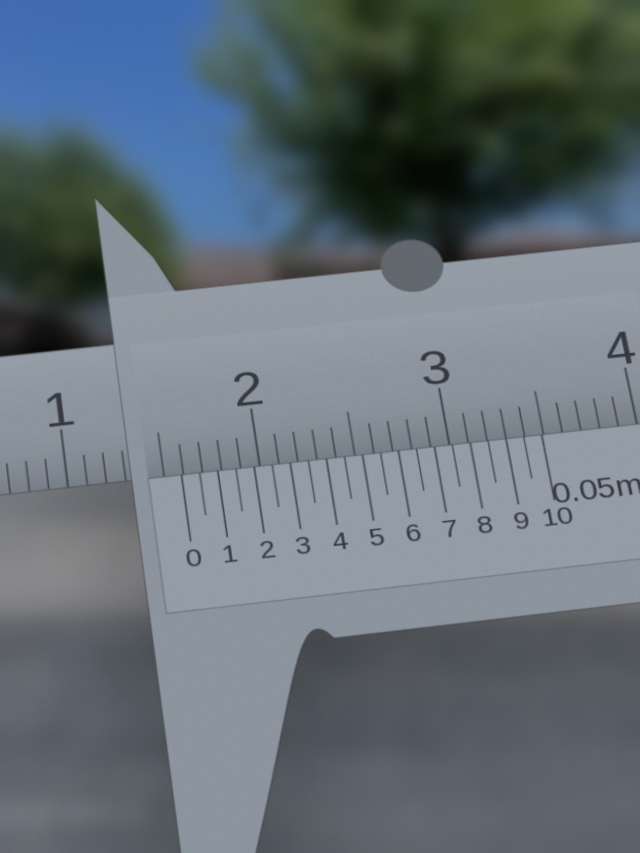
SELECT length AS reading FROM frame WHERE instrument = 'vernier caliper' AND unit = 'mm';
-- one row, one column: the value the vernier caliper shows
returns 15.9 mm
